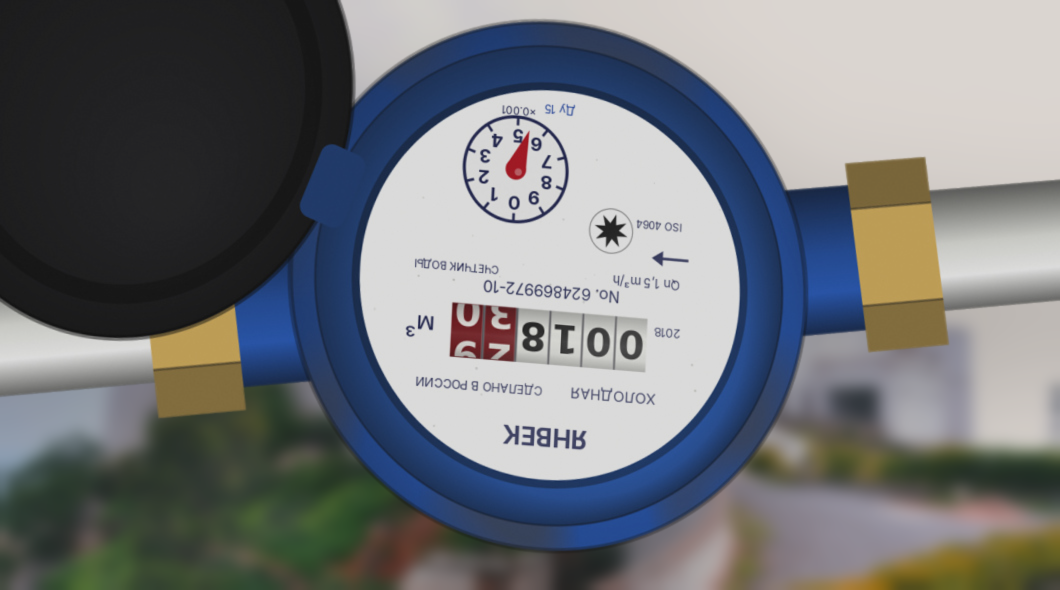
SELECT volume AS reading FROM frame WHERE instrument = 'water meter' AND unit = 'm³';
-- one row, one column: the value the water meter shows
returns 18.295 m³
